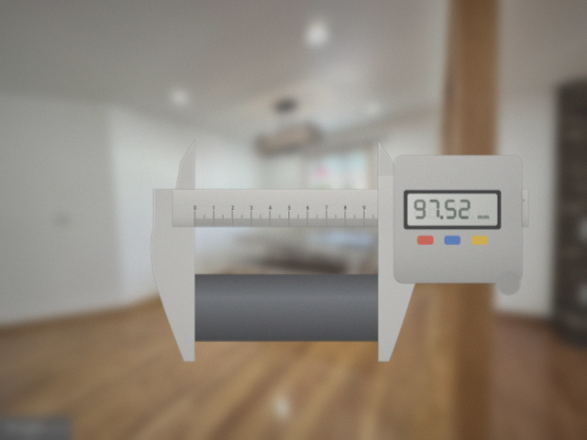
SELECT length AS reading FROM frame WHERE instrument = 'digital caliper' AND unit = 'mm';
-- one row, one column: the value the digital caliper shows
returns 97.52 mm
